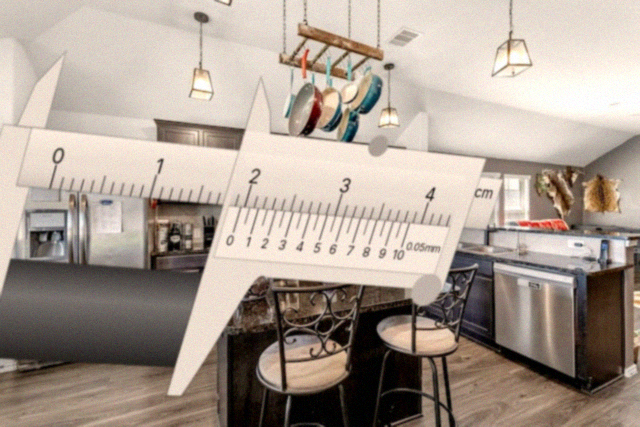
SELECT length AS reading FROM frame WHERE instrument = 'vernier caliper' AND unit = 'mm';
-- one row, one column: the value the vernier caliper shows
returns 19.6 mm
